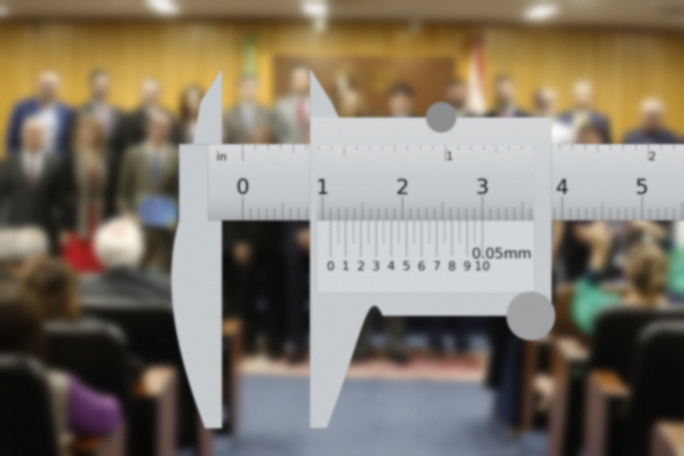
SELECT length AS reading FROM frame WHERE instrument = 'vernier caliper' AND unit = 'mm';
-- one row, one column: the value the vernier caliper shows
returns 11.0 mm
